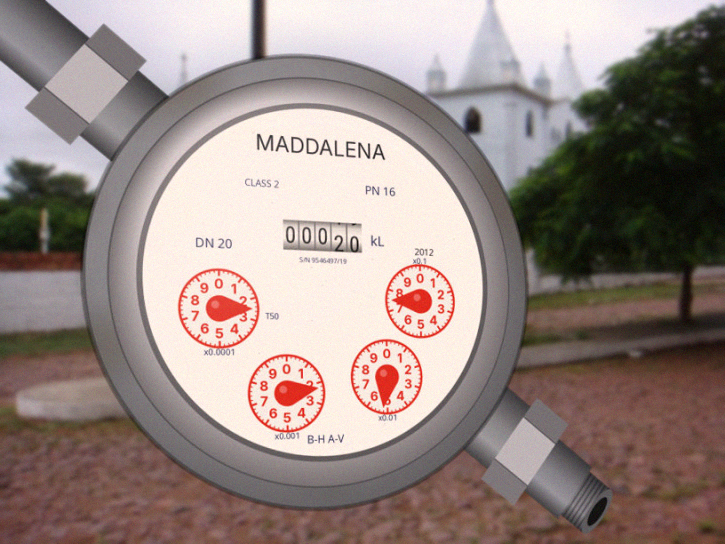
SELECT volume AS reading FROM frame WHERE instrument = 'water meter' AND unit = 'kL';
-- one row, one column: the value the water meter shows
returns 19.7522 kL
